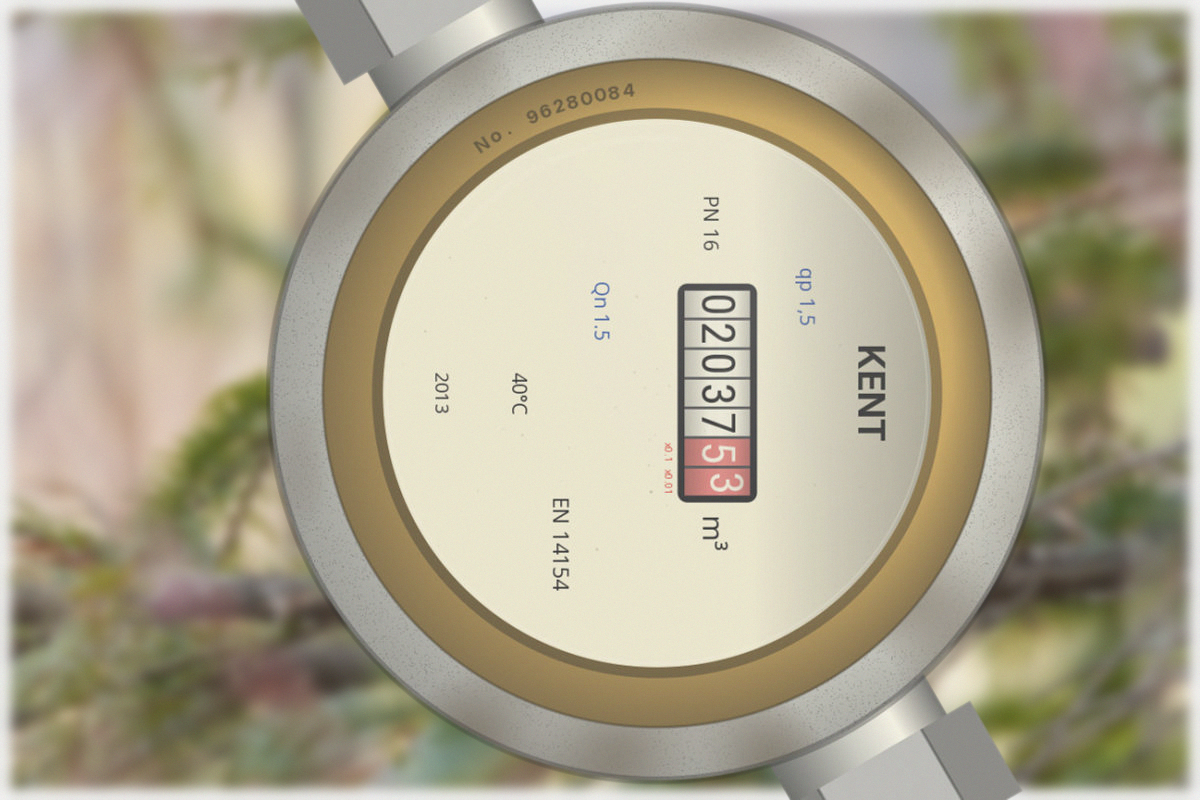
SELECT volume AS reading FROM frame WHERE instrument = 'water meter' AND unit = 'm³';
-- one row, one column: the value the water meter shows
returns 2037.53 m³
